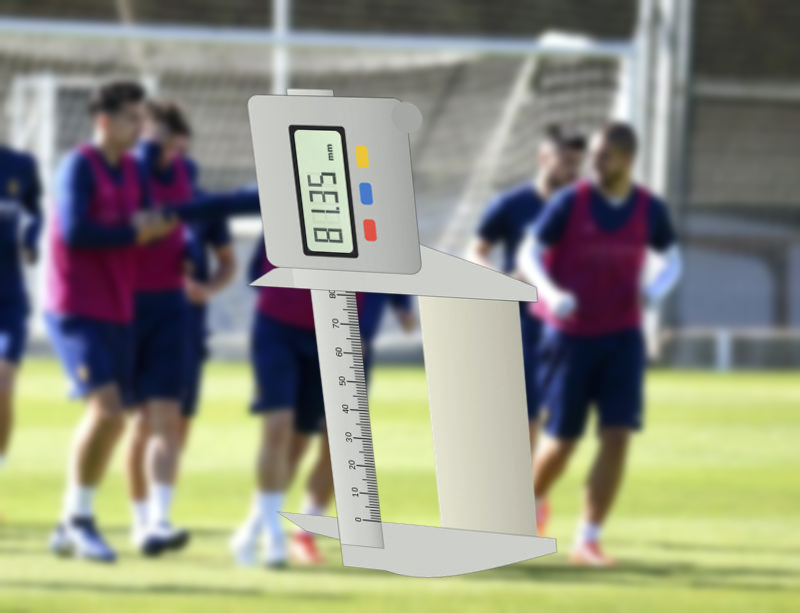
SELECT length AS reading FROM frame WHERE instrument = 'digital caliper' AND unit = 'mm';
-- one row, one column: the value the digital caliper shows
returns 81.35 mm
